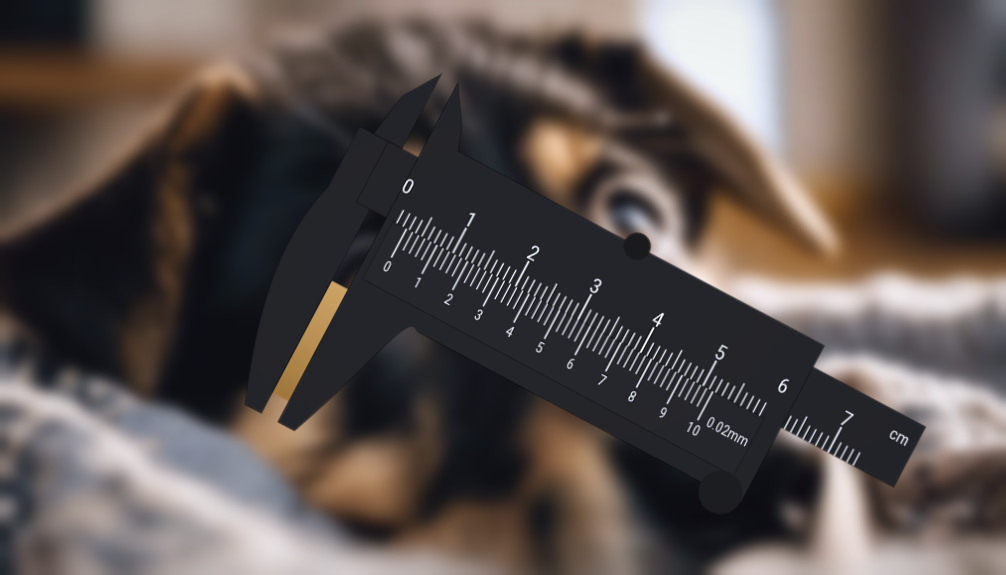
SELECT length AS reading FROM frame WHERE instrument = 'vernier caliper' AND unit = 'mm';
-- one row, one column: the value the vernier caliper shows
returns 2.6 mm
